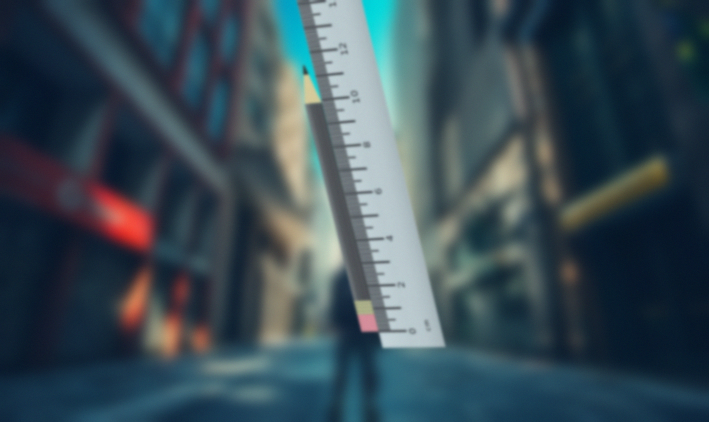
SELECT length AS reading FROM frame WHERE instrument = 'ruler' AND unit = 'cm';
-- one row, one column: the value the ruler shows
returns 11.5 cm
